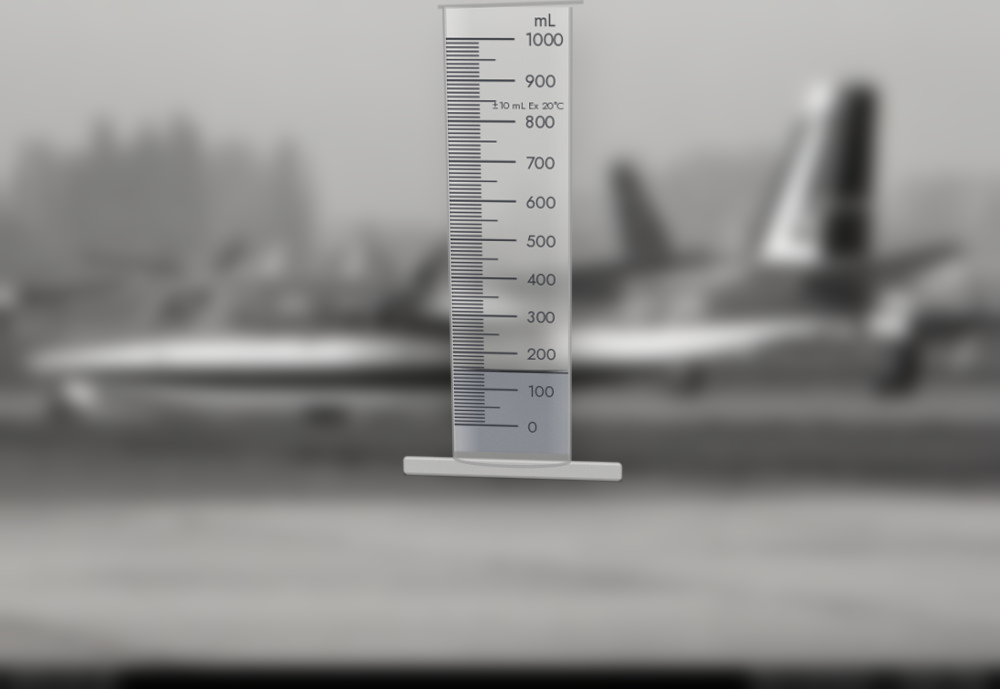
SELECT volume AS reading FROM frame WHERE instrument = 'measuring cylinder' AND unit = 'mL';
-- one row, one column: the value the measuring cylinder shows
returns 150 mL
